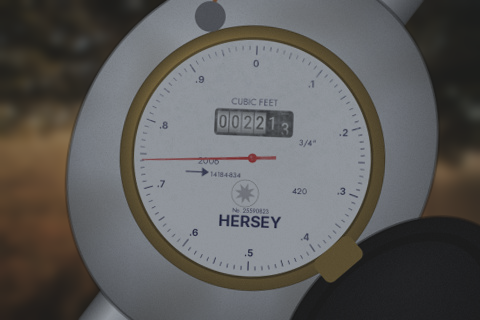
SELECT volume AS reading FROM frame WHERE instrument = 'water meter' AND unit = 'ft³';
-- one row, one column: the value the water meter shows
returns 2212.74 ft³
